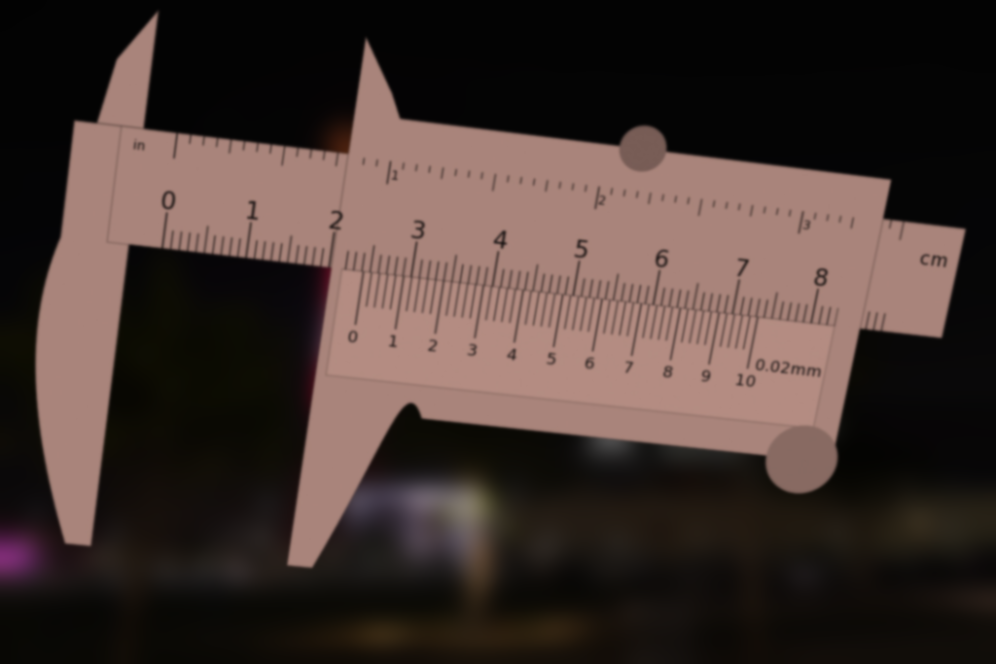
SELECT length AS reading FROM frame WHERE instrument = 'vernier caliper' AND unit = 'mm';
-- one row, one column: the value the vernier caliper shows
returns 24.2 mm
